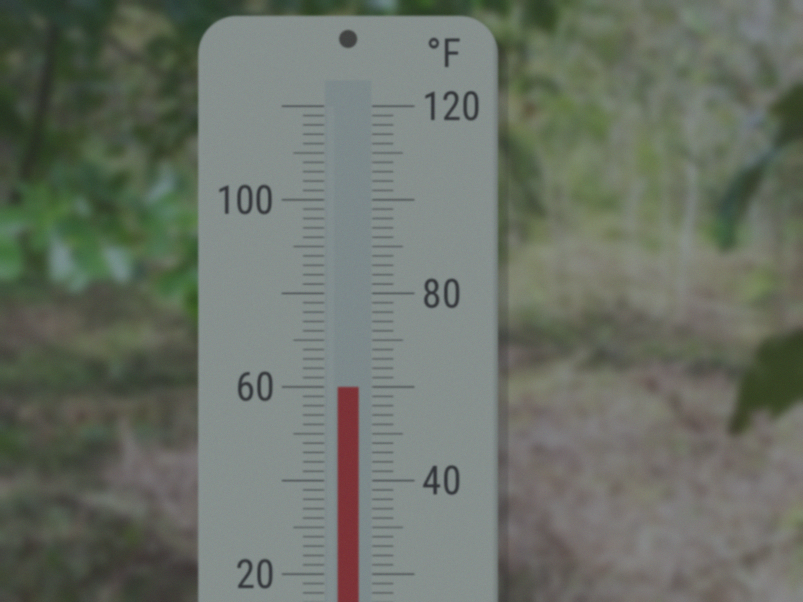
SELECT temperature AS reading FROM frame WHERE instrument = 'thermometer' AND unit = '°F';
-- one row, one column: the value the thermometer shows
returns 60 °F
